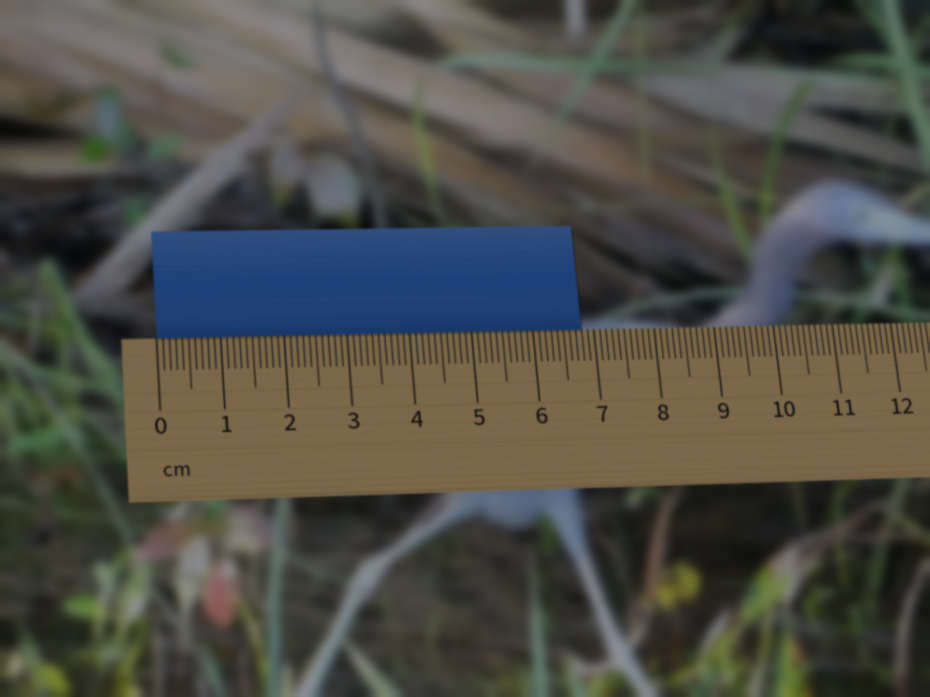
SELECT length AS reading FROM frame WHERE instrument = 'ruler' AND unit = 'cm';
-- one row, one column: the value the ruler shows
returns 6.8 cm
